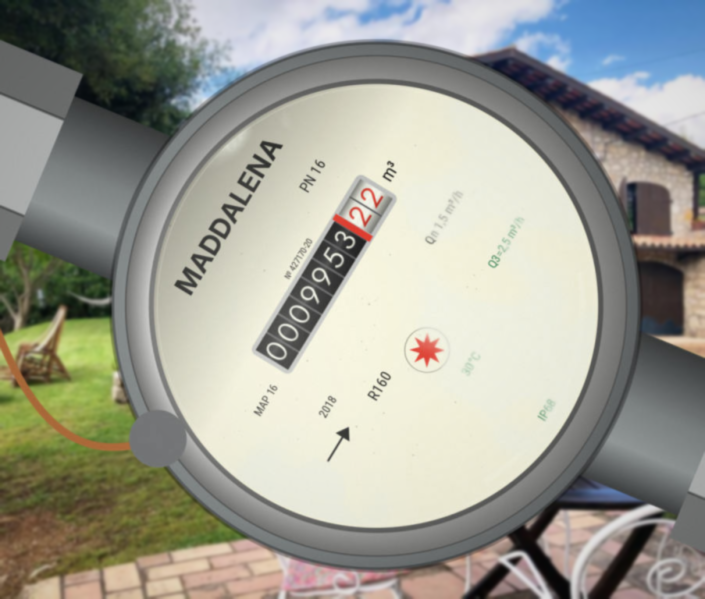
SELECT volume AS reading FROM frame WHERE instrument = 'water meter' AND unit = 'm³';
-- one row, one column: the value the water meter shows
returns 9953.22 m³
